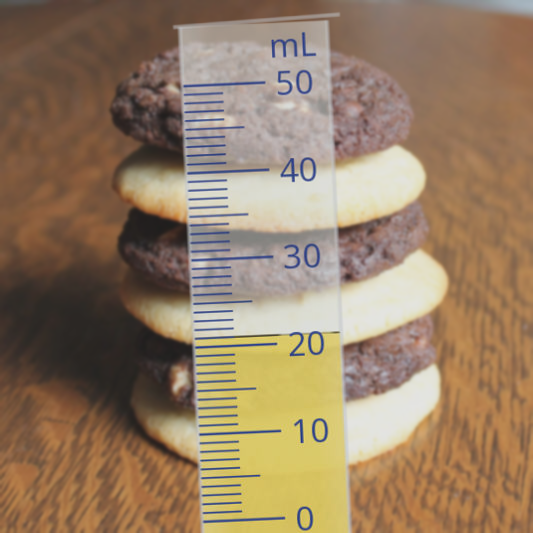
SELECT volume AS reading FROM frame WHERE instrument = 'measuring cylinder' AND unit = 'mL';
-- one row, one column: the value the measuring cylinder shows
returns 21 mL
